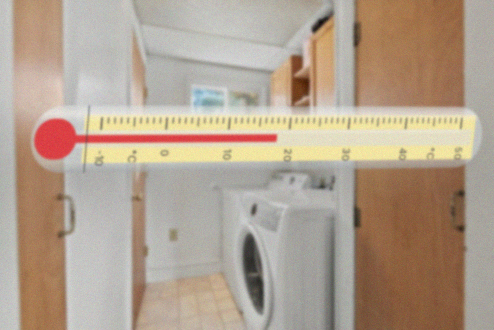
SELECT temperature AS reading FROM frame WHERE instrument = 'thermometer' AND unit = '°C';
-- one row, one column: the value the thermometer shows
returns 18 °C
